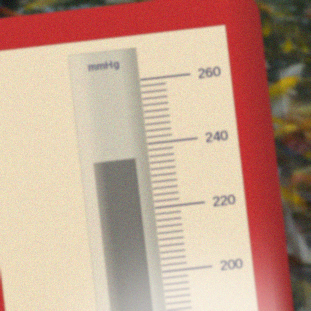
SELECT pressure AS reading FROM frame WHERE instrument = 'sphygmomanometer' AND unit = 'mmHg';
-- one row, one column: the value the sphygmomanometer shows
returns 236 mmHg
